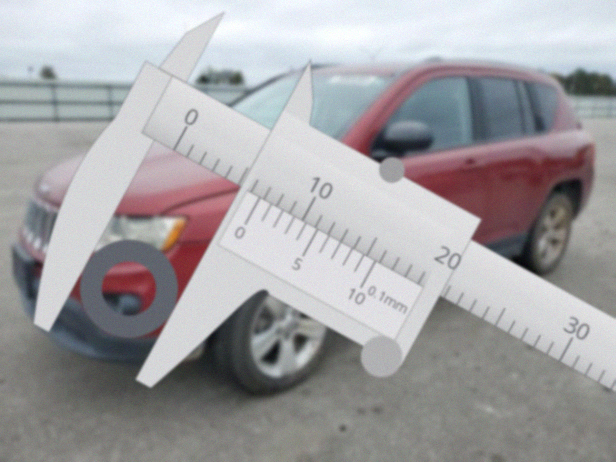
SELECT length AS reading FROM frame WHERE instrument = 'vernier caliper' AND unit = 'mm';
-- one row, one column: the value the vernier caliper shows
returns 6.7 mm
